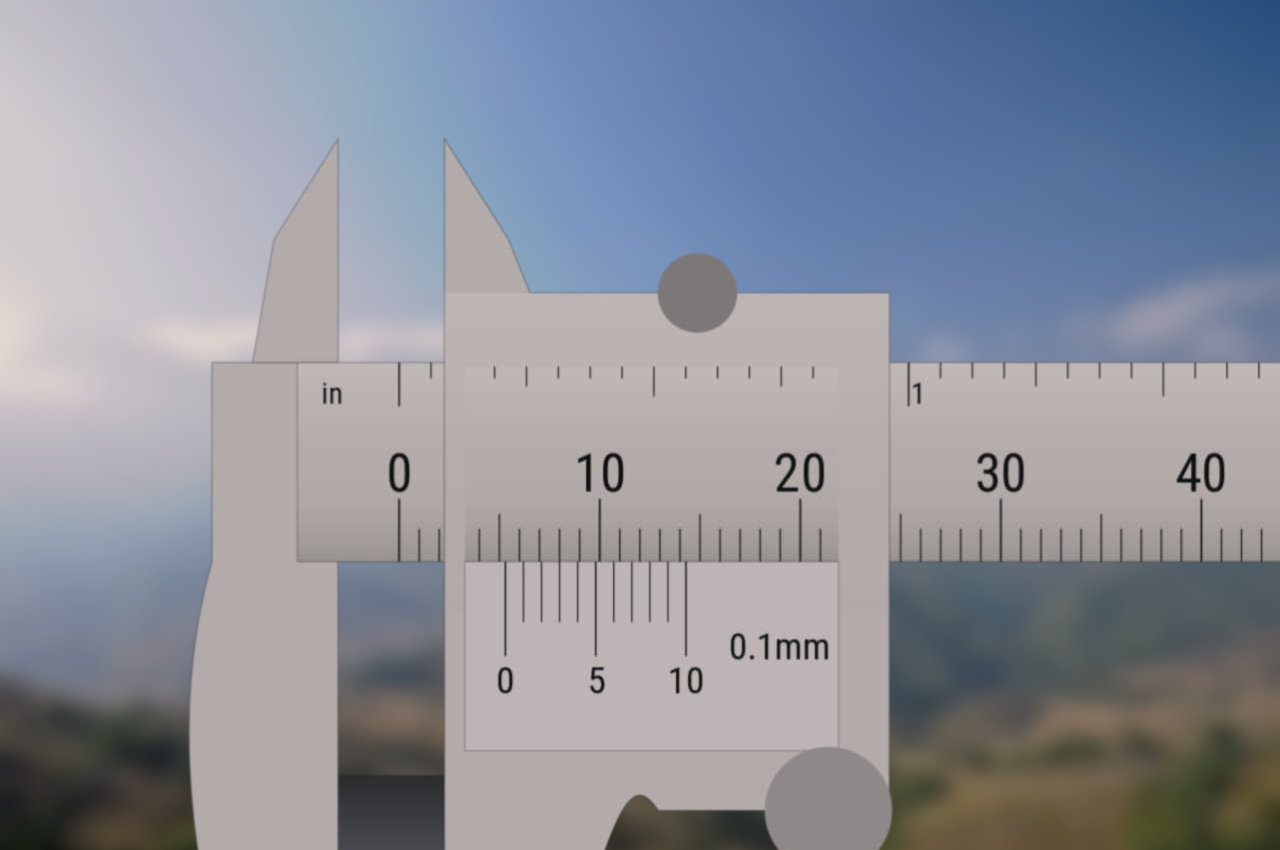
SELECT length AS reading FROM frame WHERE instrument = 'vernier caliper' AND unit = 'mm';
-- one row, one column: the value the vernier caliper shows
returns 5.3 mm
